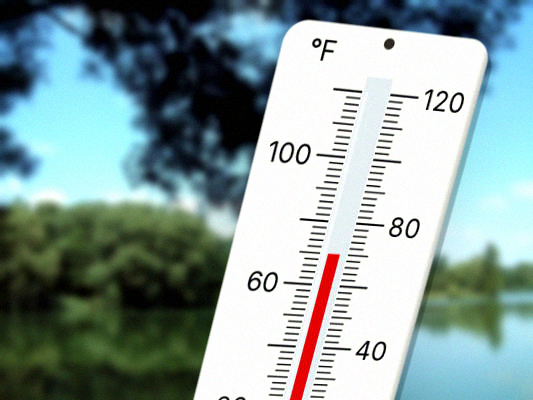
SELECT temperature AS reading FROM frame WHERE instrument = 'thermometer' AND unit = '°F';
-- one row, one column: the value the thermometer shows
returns 70 °F
